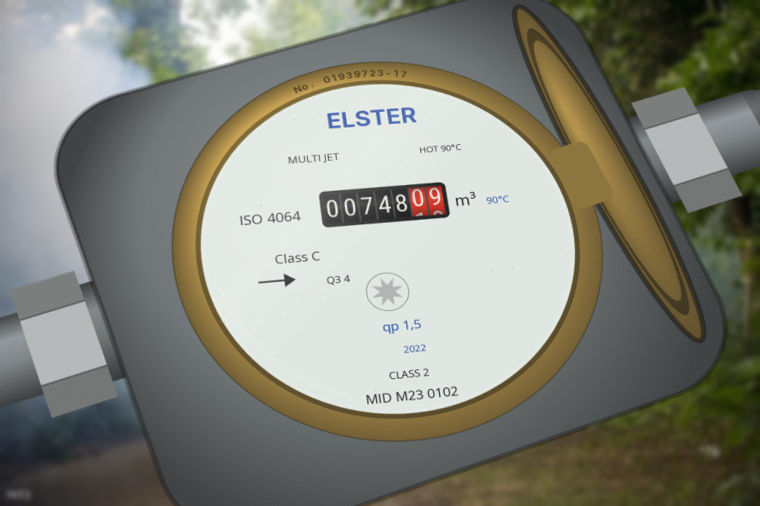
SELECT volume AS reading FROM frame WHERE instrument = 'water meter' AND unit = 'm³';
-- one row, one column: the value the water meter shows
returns 748.09 m³
